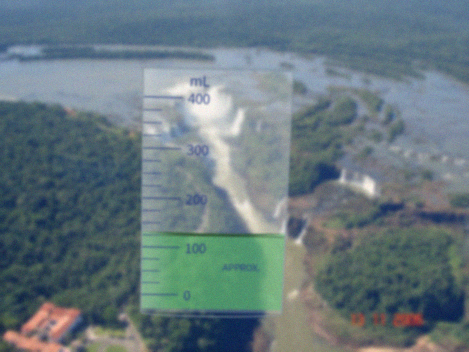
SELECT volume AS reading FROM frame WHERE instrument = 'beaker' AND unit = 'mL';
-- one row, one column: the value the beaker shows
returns 125 mL
